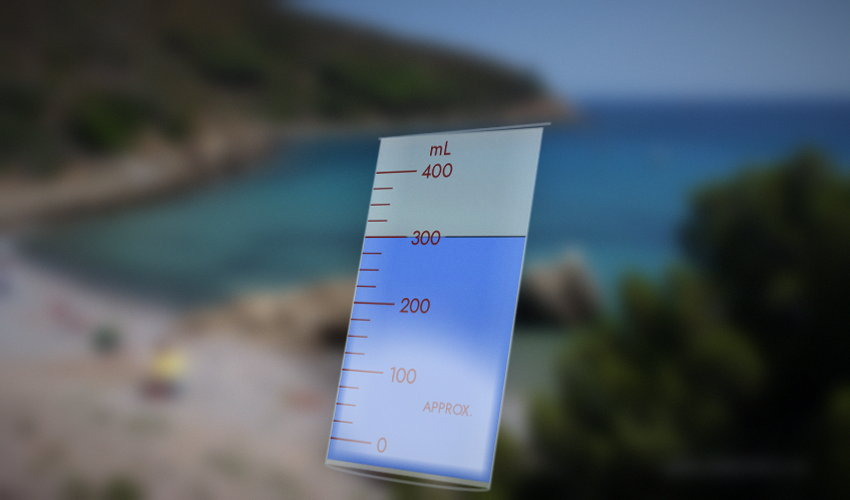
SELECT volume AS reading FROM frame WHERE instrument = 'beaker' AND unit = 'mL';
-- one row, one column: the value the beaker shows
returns 300 mL
